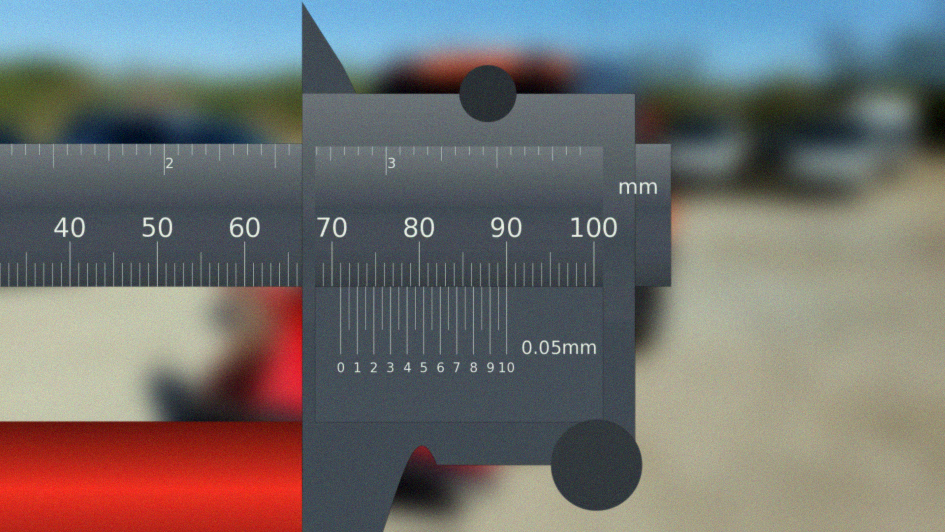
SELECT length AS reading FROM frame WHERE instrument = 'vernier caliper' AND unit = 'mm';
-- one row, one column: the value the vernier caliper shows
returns 71.0 mm
